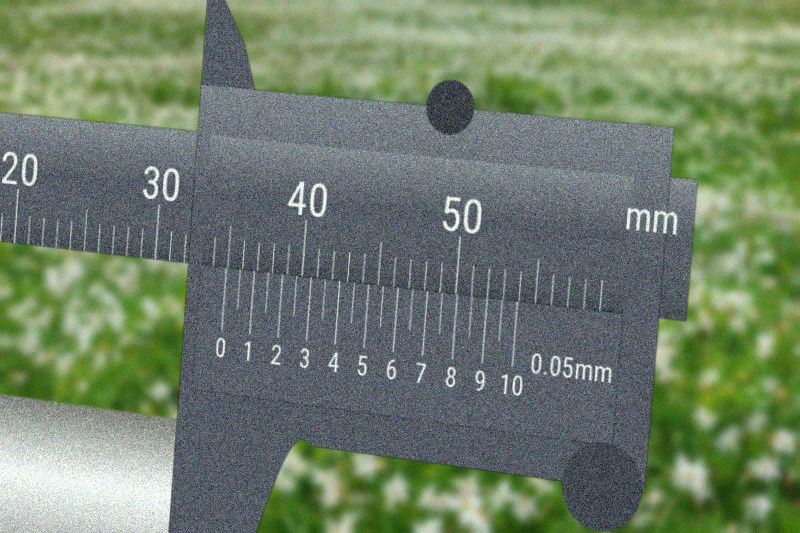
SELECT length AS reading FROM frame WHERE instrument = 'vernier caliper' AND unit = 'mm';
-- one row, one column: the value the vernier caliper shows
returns 34.9 mm
